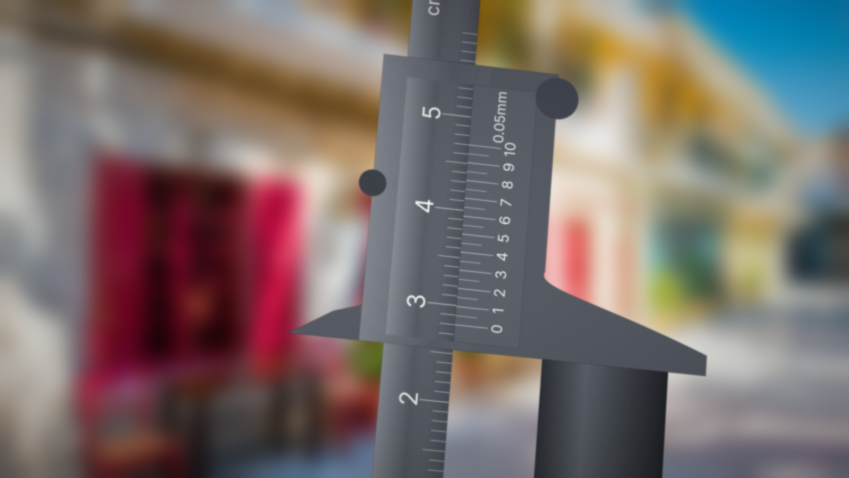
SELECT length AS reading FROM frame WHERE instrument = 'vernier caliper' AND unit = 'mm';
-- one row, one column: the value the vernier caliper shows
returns 28.0 mm
